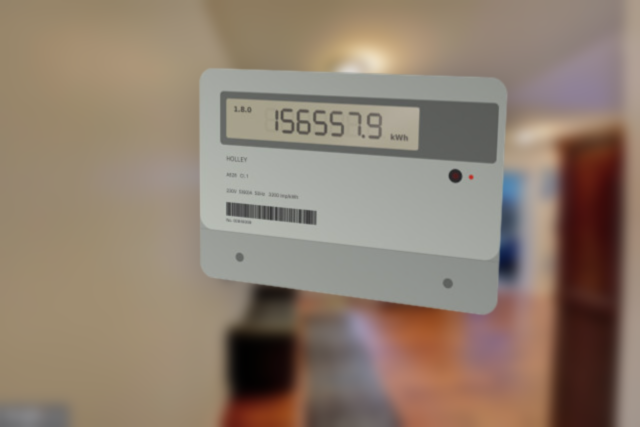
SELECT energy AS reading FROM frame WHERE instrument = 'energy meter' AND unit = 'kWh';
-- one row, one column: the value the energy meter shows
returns 156557.9 kWh
